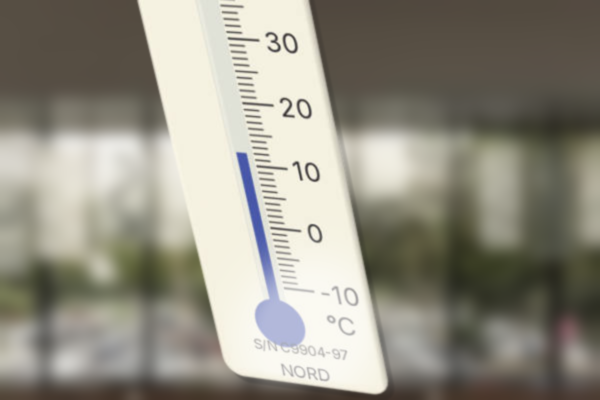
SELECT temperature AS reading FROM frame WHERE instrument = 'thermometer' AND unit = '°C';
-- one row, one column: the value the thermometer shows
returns 12 °C
